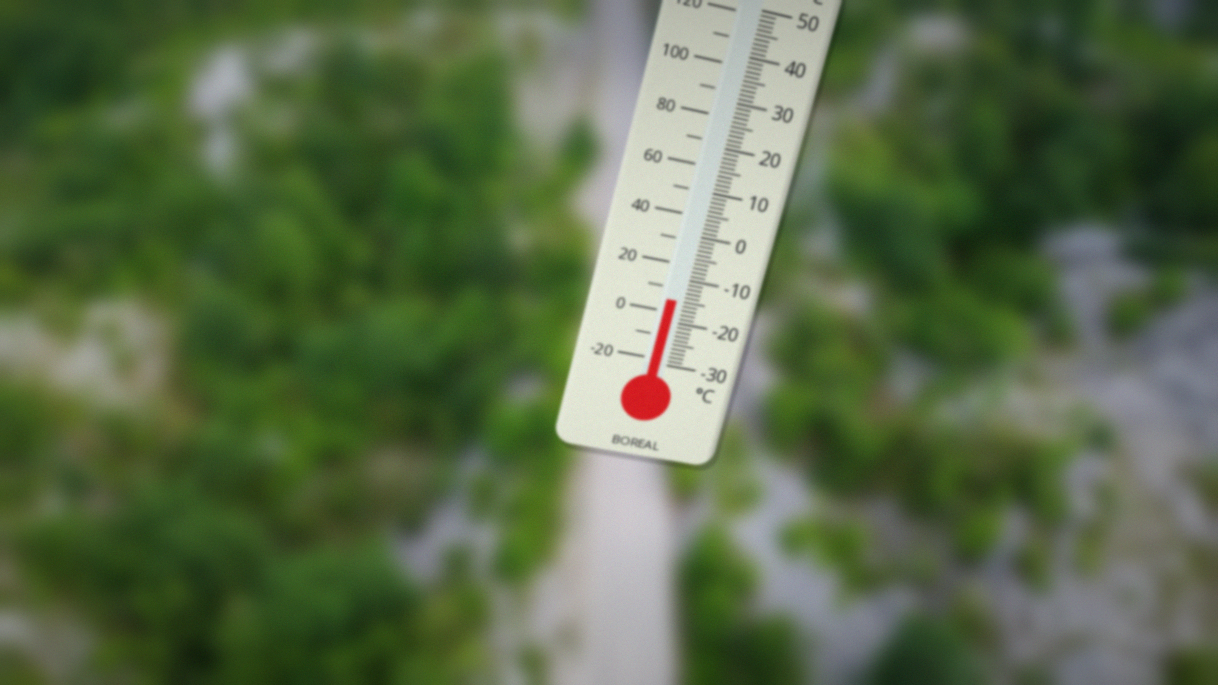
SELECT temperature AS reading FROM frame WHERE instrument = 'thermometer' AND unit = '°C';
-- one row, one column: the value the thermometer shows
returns -15 °C
